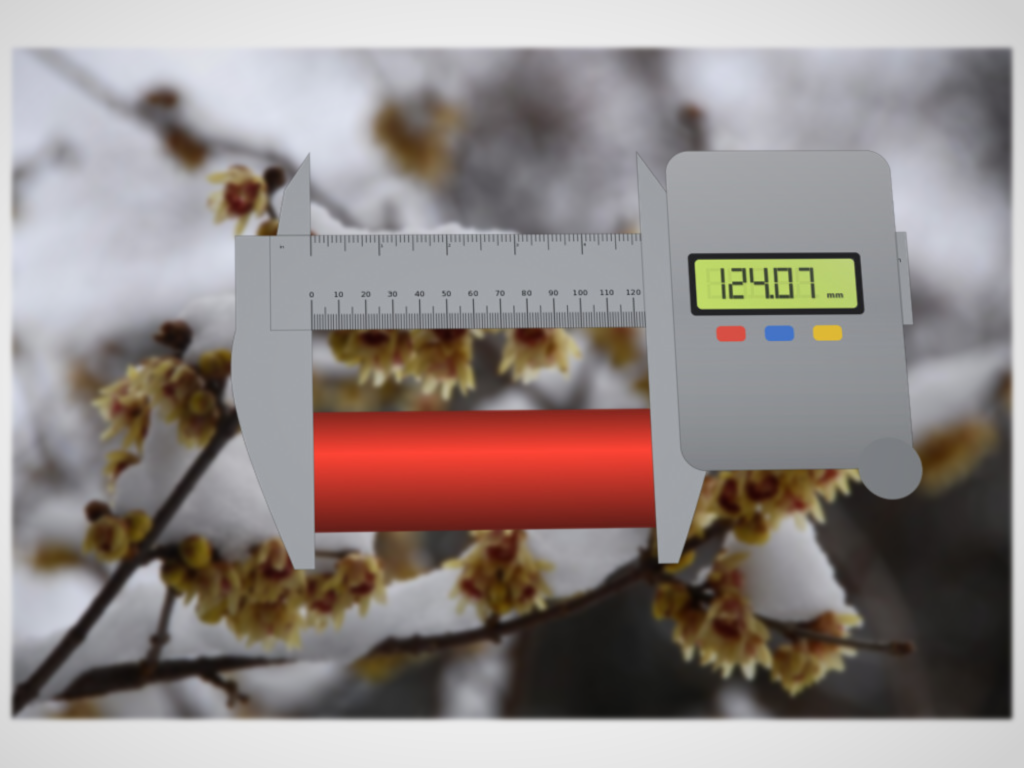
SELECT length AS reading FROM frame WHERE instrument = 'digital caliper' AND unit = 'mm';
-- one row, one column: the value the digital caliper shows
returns 124.07 mm
